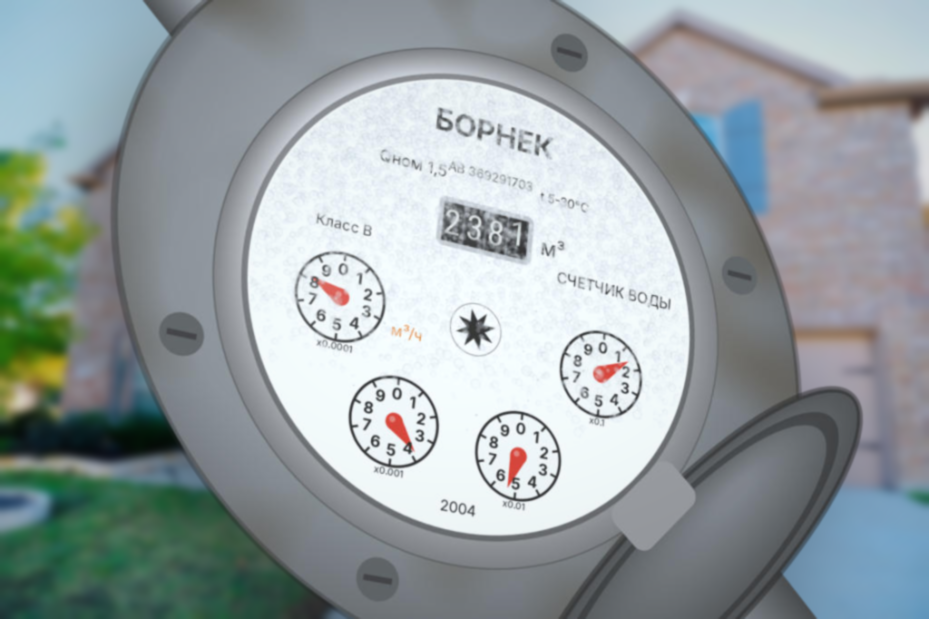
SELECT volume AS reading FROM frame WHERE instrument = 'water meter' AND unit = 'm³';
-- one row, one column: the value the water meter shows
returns 2381.1538 m³
